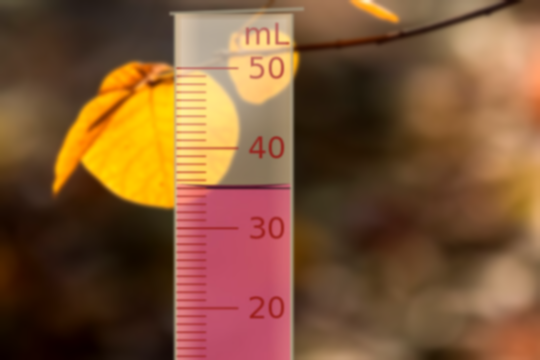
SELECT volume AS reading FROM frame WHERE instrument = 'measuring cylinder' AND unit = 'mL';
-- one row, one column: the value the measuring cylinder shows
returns 35 mL
